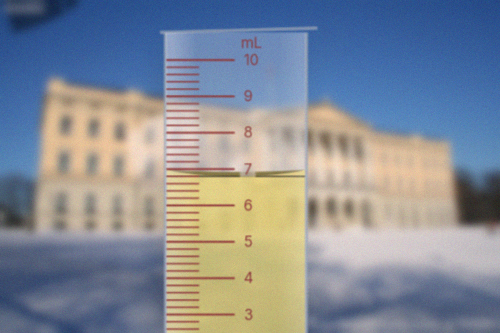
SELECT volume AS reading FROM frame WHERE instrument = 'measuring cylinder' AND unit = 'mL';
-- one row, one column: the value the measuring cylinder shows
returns 6.8 mL
